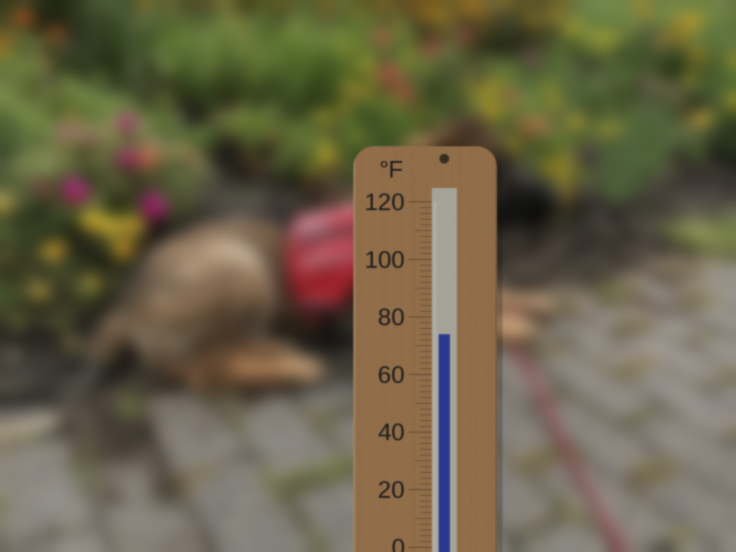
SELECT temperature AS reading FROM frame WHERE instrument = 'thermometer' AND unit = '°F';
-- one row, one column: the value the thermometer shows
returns 74 °F
